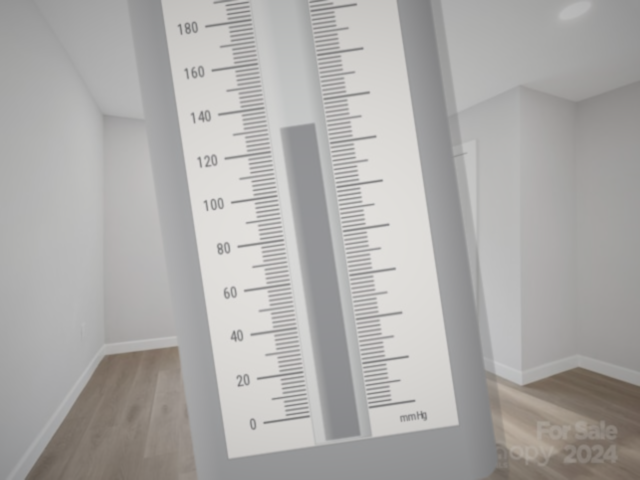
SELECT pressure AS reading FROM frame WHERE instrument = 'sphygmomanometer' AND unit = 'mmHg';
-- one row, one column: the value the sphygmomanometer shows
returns 130 mmHg
